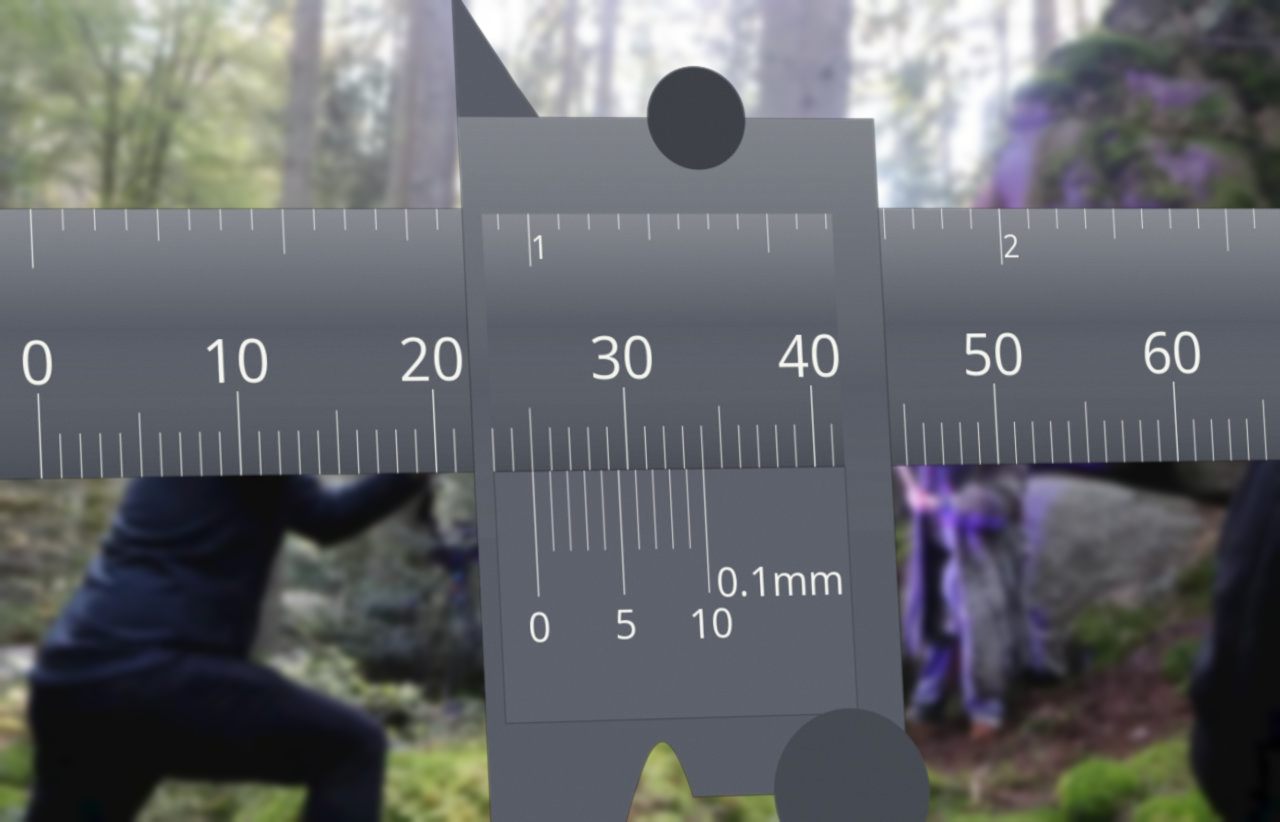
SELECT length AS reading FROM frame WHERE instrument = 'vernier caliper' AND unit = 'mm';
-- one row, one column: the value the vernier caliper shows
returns 25.0 mm
